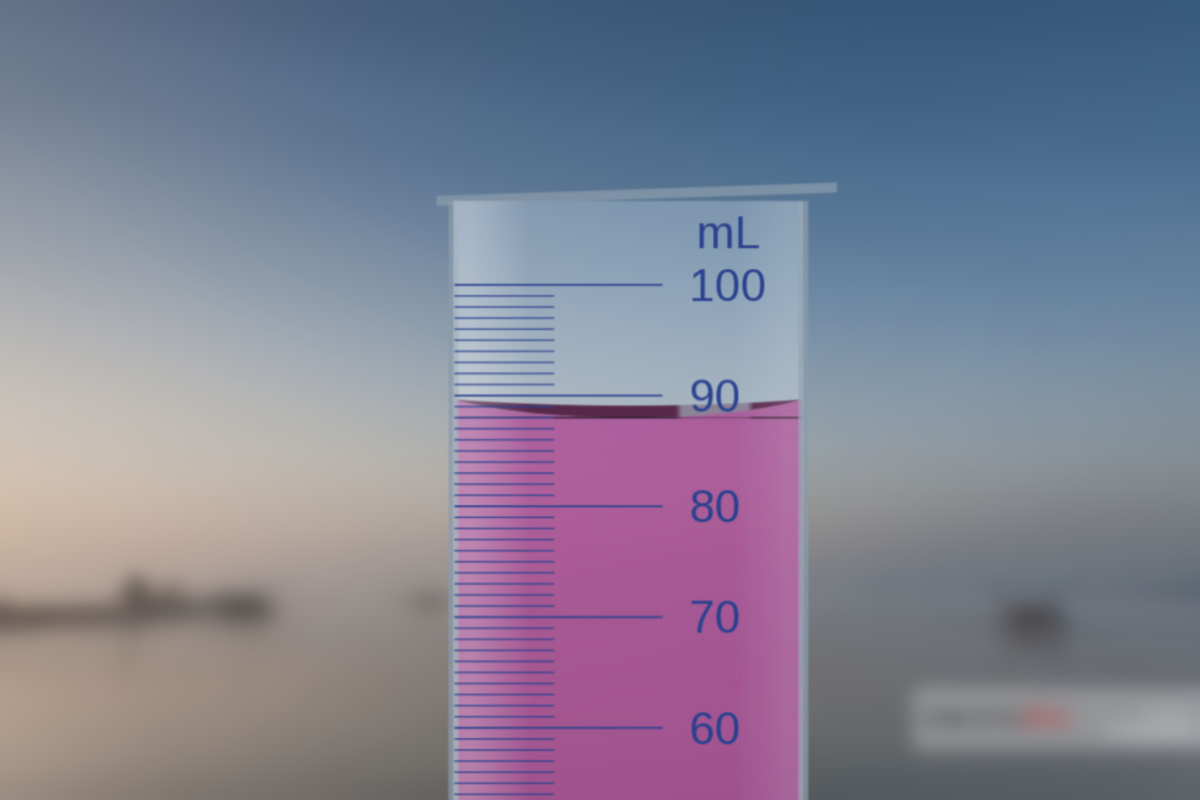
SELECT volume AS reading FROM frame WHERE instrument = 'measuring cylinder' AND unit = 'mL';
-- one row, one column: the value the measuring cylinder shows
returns 88 mL
